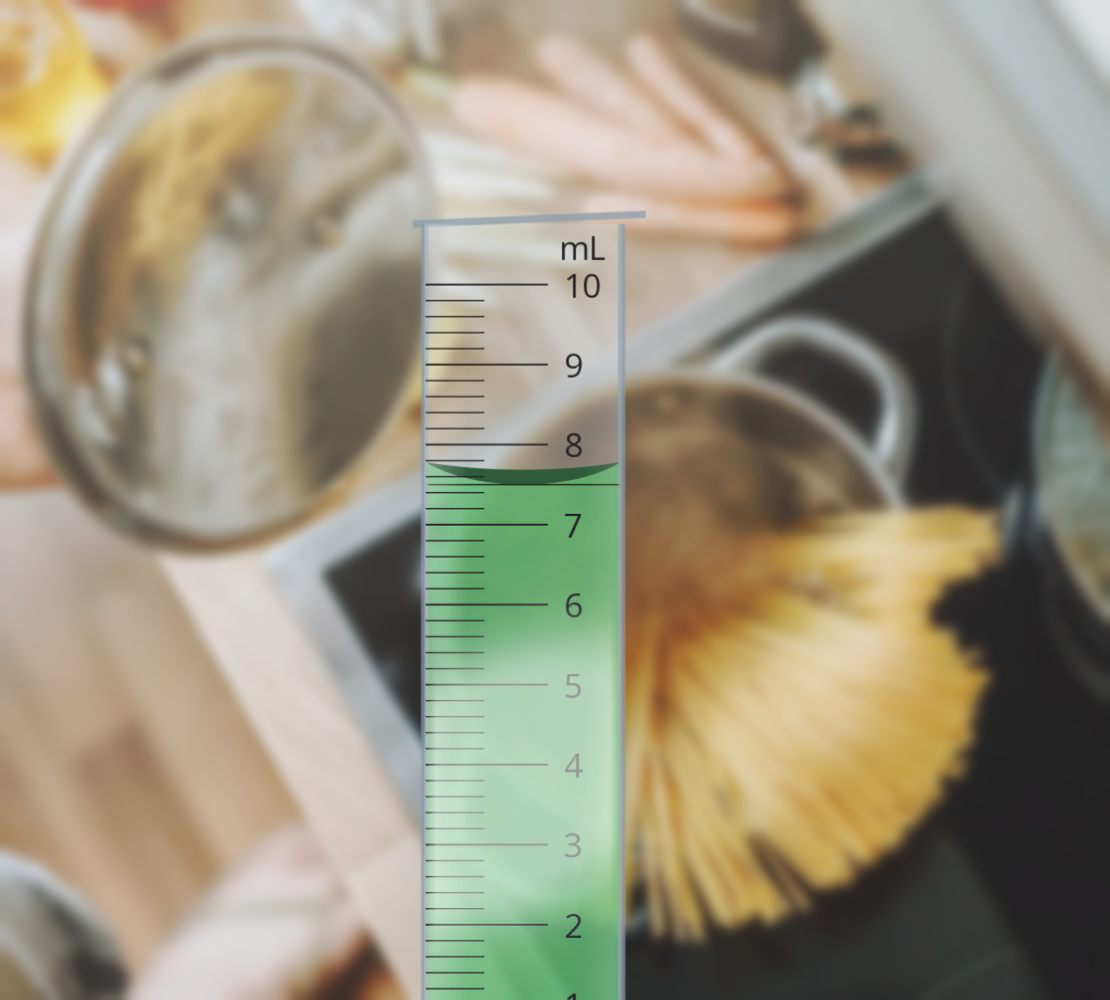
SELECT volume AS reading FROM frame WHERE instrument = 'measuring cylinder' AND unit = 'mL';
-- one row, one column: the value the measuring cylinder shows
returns 7.5 mL
